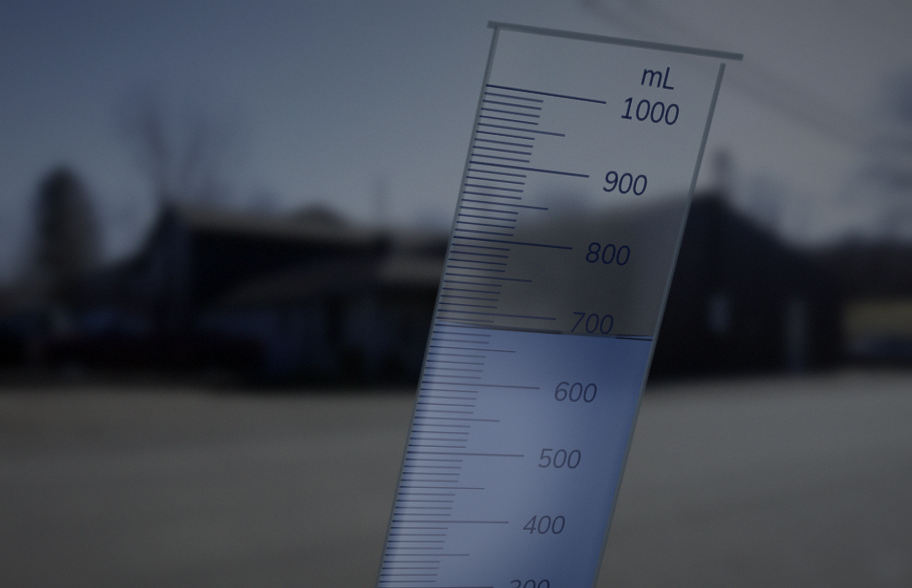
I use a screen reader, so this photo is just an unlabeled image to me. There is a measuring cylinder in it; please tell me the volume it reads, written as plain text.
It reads 680 mL
